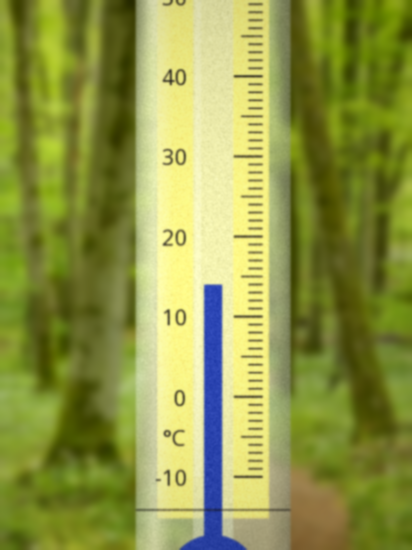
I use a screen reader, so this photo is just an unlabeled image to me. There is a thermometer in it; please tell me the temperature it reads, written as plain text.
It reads 14 °C
